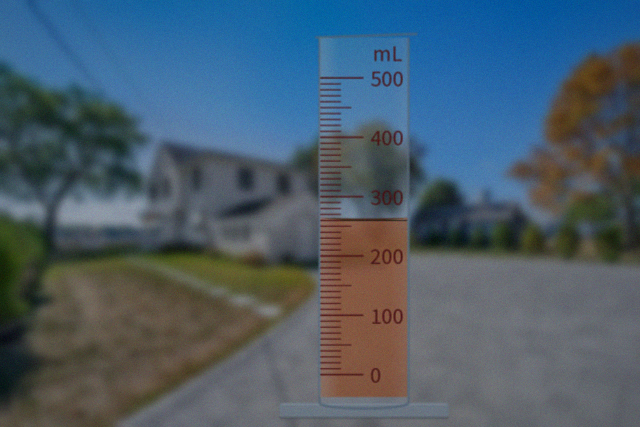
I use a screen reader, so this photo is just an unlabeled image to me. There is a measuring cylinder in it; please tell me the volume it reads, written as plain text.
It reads 260 mL
